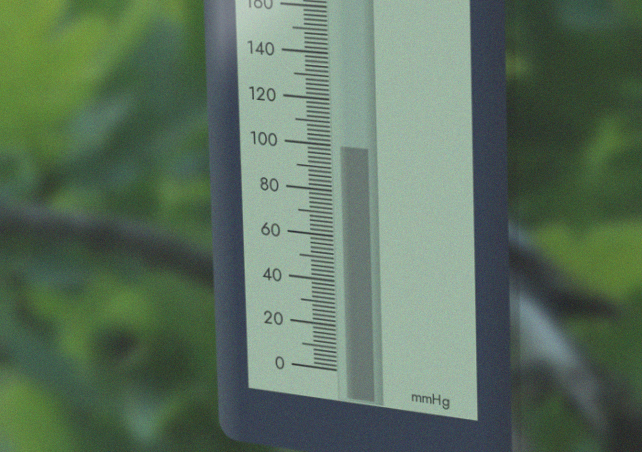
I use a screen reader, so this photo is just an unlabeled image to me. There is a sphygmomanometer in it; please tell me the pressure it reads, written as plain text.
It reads 100 mmHg
